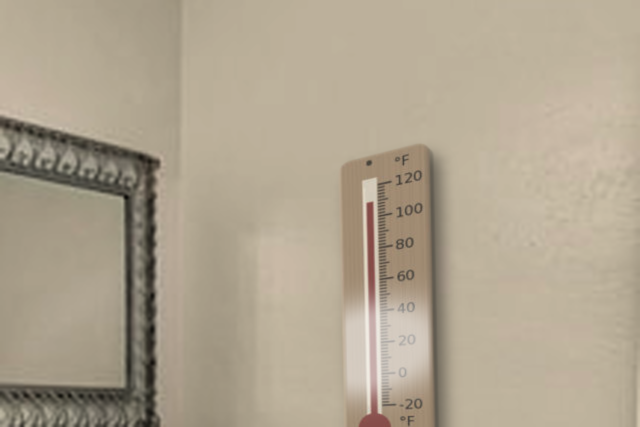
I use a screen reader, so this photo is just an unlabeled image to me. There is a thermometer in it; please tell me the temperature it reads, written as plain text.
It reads 110 °F
